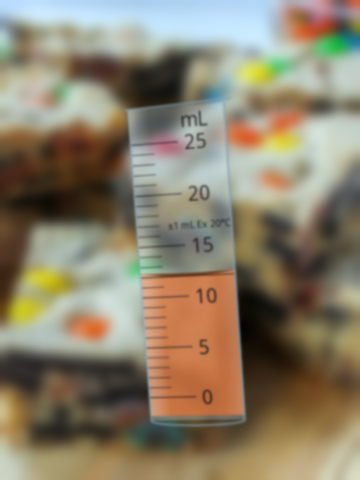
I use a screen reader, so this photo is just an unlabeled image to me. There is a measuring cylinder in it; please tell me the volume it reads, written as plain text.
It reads 12 mL
